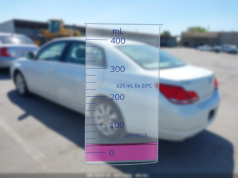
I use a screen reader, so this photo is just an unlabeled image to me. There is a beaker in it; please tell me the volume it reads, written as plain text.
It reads 25 mL
